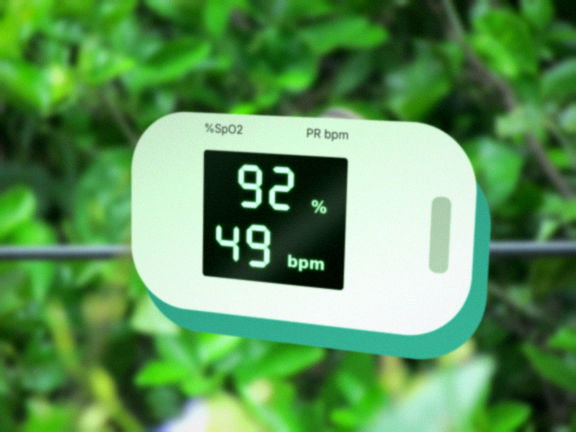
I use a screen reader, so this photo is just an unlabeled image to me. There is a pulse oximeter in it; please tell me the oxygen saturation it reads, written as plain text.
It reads 92 %
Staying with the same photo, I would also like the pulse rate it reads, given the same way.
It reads 49 bpm
